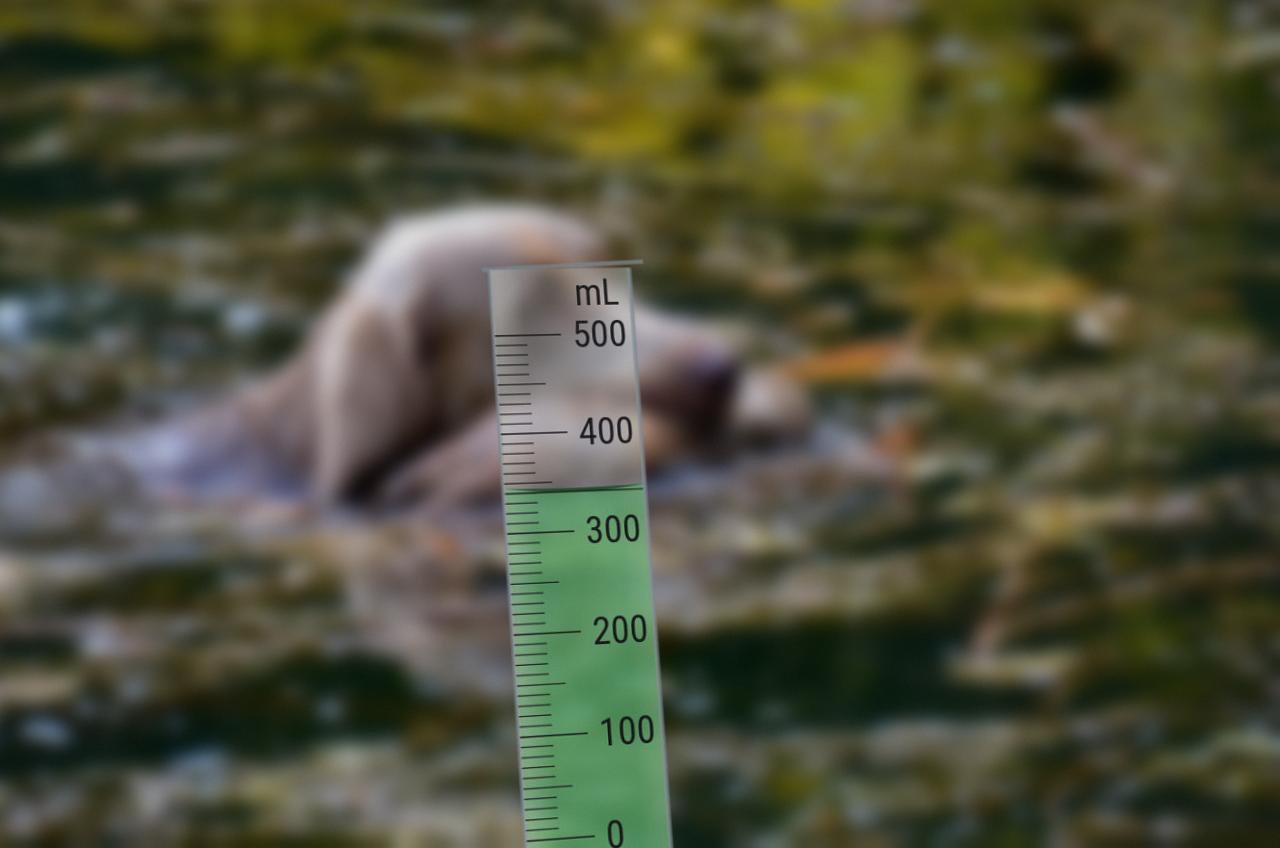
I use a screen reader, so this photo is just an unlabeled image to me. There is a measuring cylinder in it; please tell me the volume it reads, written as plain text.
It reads 340 mL
